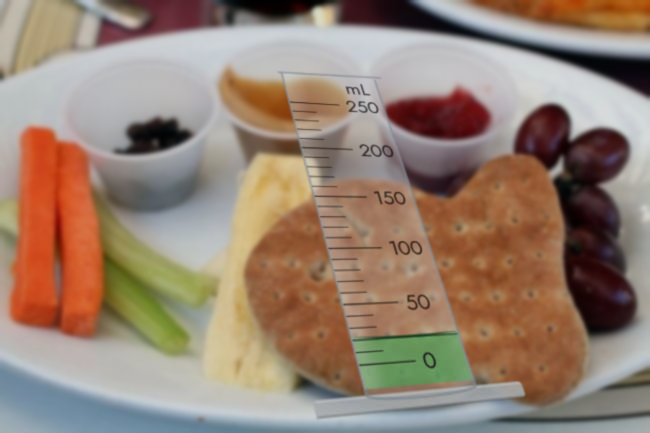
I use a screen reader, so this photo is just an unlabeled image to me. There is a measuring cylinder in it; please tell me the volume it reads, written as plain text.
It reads 20 mL
